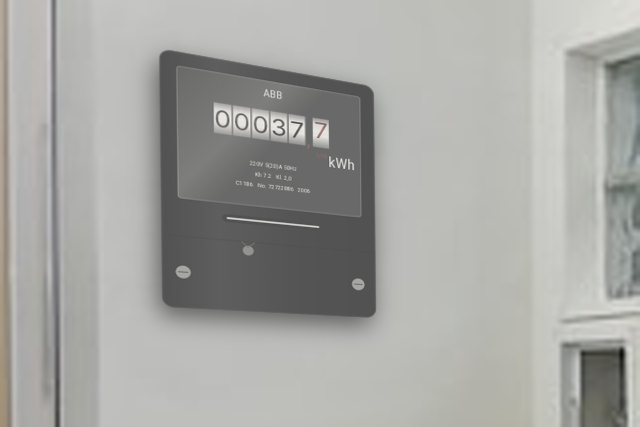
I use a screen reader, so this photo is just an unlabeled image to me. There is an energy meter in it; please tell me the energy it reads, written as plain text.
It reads 37.7 kWh
